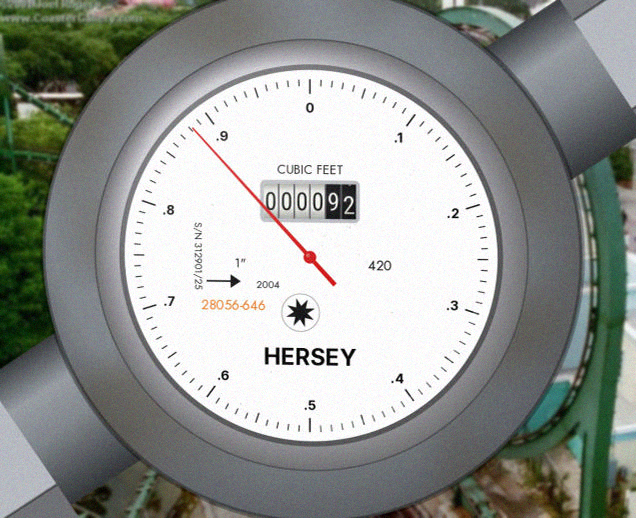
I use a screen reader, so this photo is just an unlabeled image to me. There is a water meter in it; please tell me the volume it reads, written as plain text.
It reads 91.88 ft³
